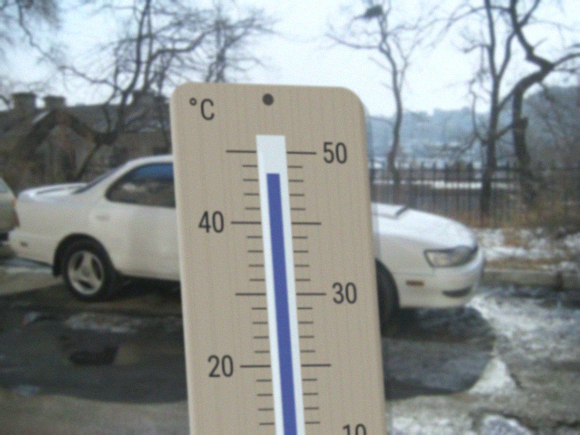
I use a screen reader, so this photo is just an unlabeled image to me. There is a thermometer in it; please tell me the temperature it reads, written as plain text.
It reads 47 °C
